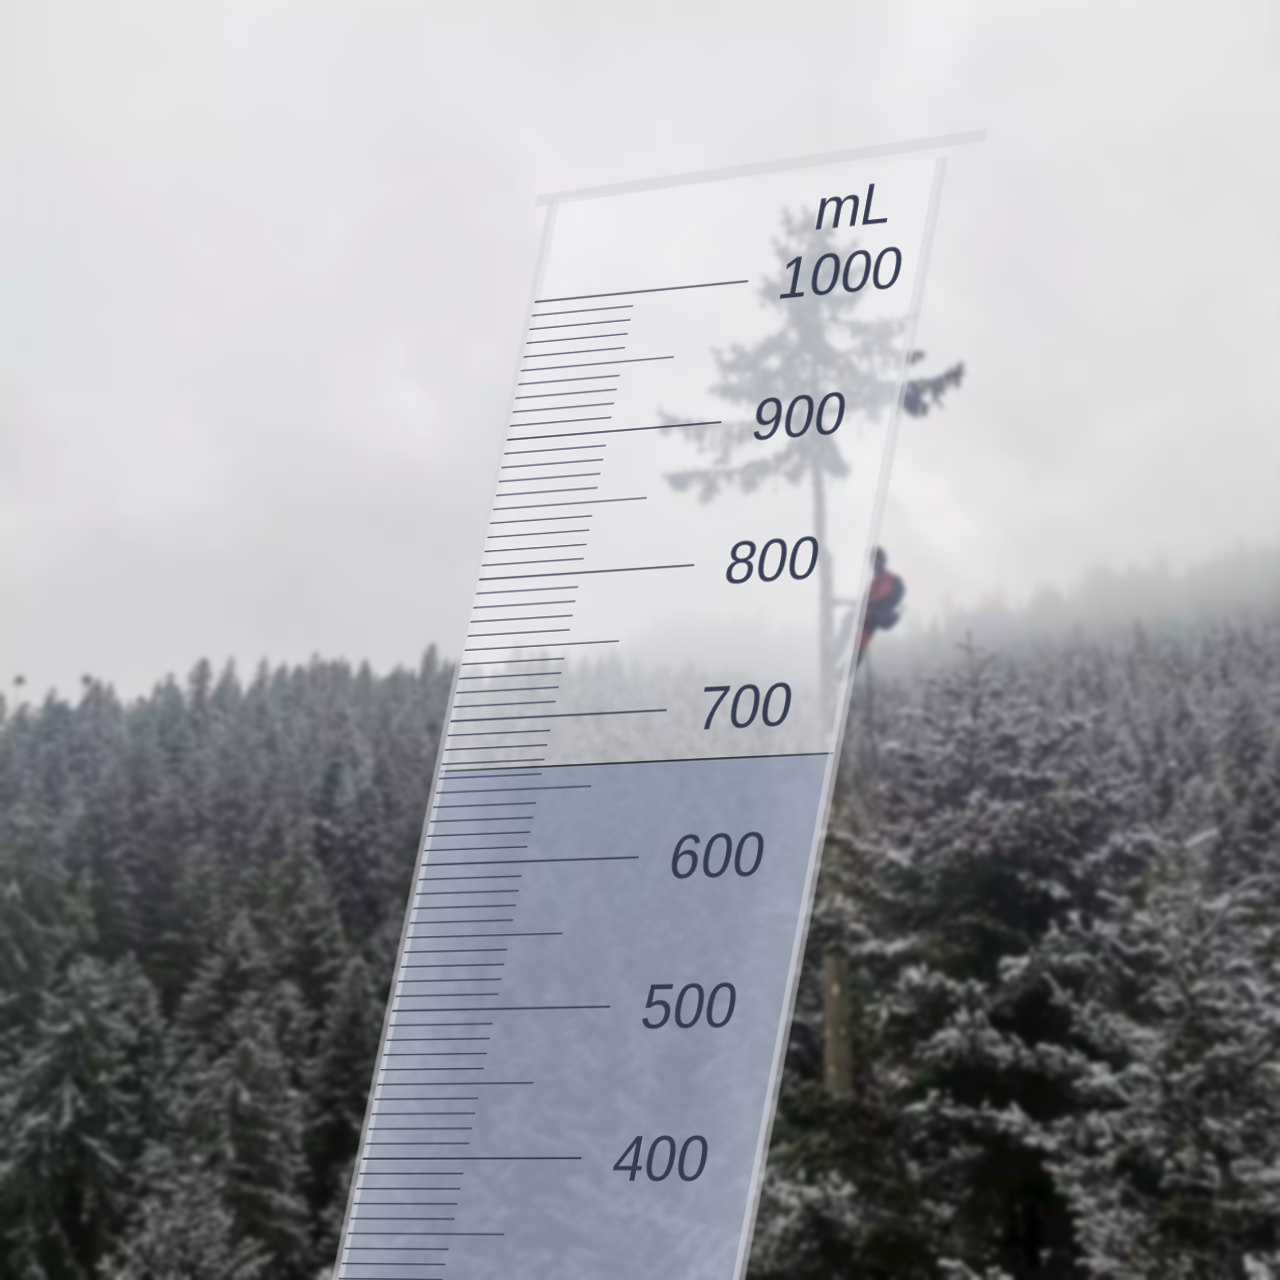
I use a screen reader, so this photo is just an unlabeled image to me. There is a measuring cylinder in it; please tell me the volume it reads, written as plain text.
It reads 665 mL
